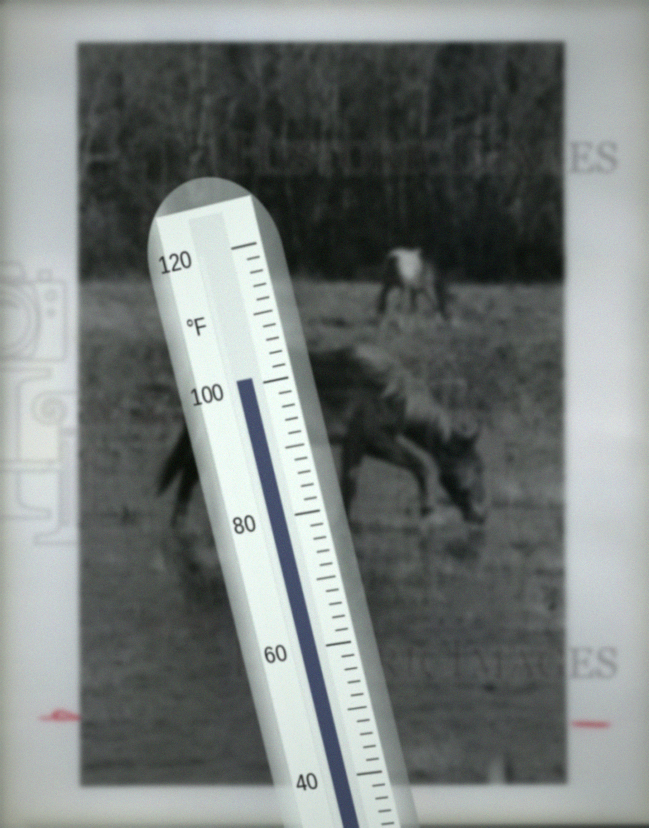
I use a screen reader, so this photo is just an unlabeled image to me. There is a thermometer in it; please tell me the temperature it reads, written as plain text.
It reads 101 °F
